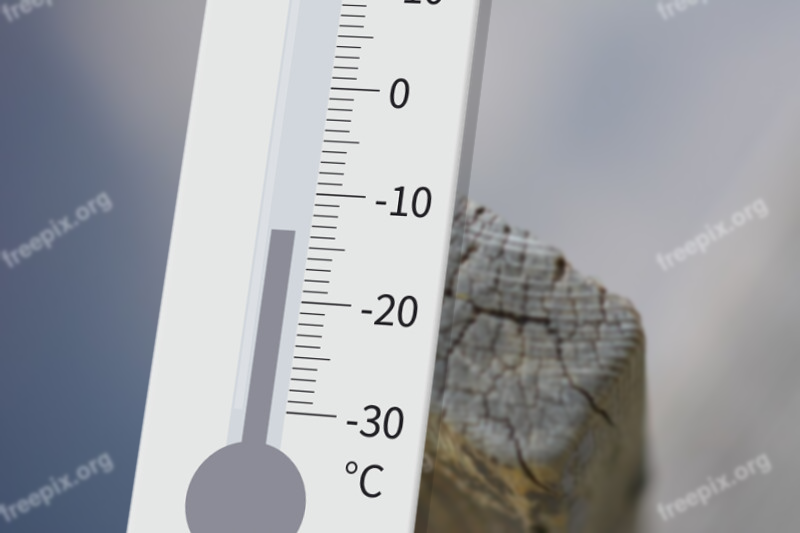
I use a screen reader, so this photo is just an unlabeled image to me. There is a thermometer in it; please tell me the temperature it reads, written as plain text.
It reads -13.5 °C
